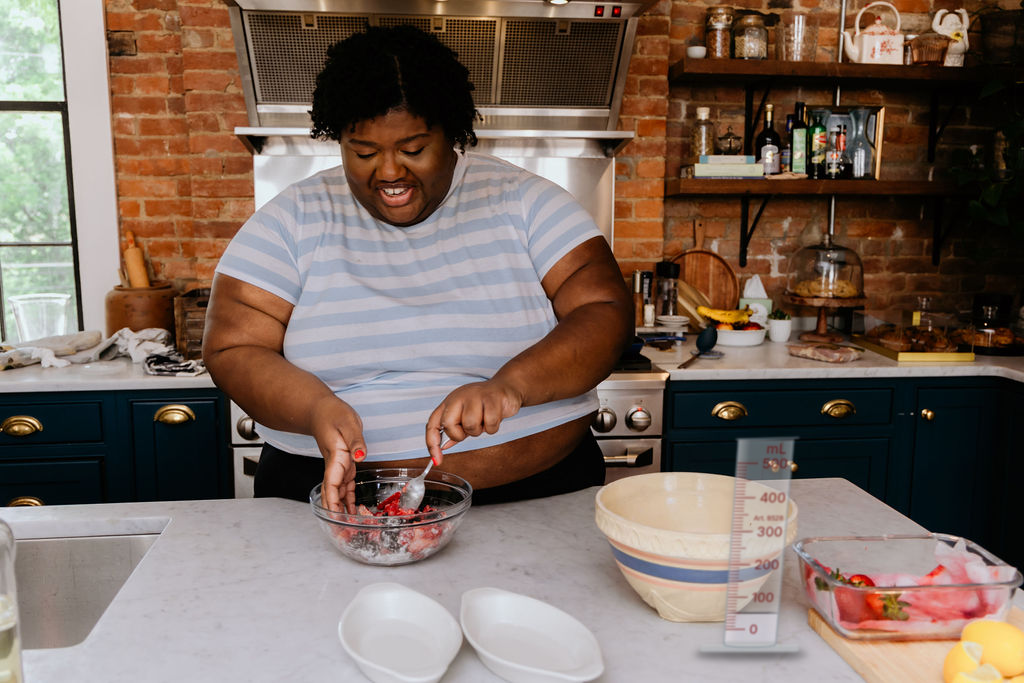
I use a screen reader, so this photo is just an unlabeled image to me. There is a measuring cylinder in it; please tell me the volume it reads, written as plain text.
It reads 50 mL
